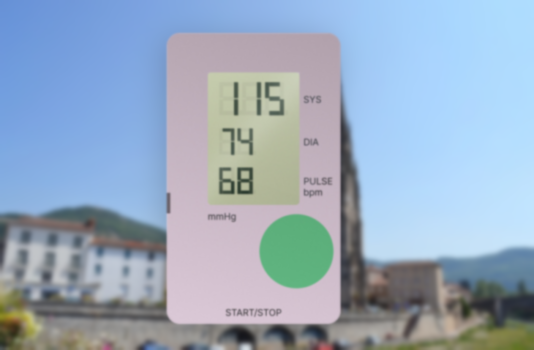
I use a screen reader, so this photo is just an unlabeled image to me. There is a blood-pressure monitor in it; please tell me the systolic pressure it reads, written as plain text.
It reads 115 mmHg
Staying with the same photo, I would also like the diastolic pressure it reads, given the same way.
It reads 74 mmHg
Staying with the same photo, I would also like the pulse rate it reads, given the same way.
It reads 68 bpm
